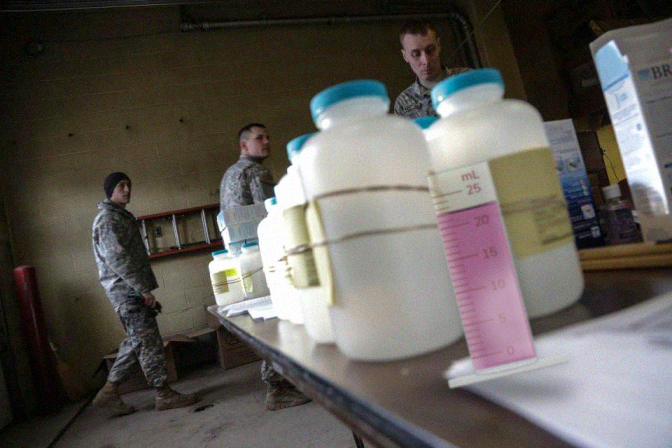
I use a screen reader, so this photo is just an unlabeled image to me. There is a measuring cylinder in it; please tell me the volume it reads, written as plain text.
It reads 22 mL
